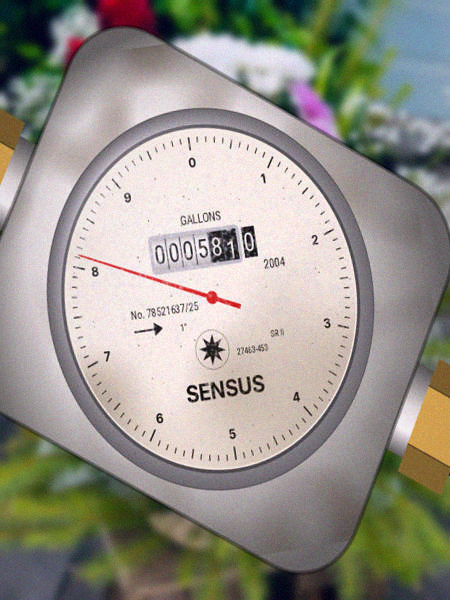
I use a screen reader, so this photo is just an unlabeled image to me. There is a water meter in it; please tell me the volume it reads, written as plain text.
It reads 5808.1 gal
